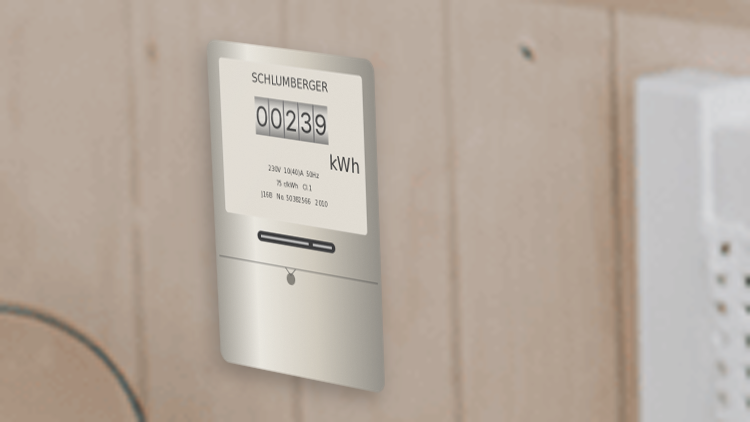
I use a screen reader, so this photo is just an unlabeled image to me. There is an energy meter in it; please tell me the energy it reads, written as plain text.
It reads 239 kWh
